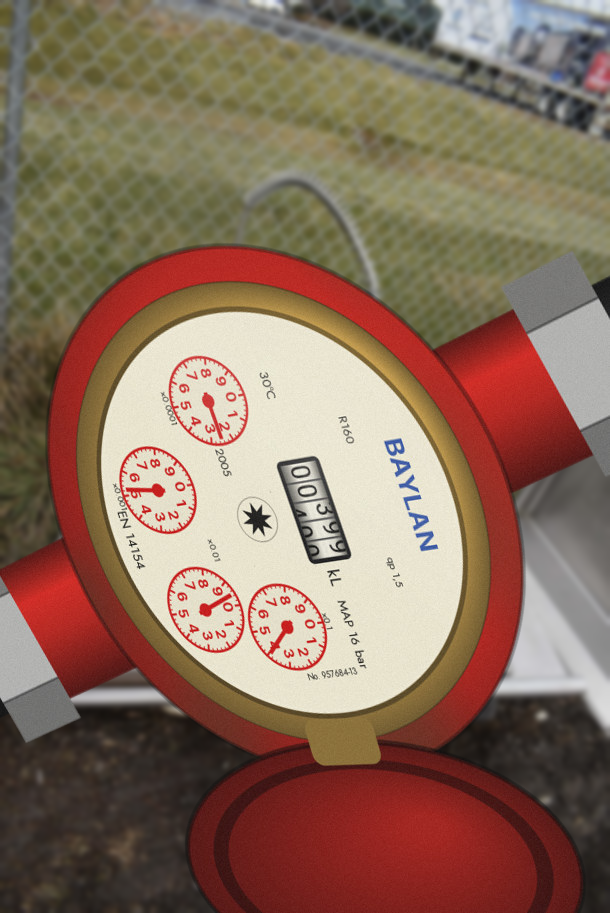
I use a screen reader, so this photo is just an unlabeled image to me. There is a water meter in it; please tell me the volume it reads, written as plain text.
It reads 399.3952 kL
